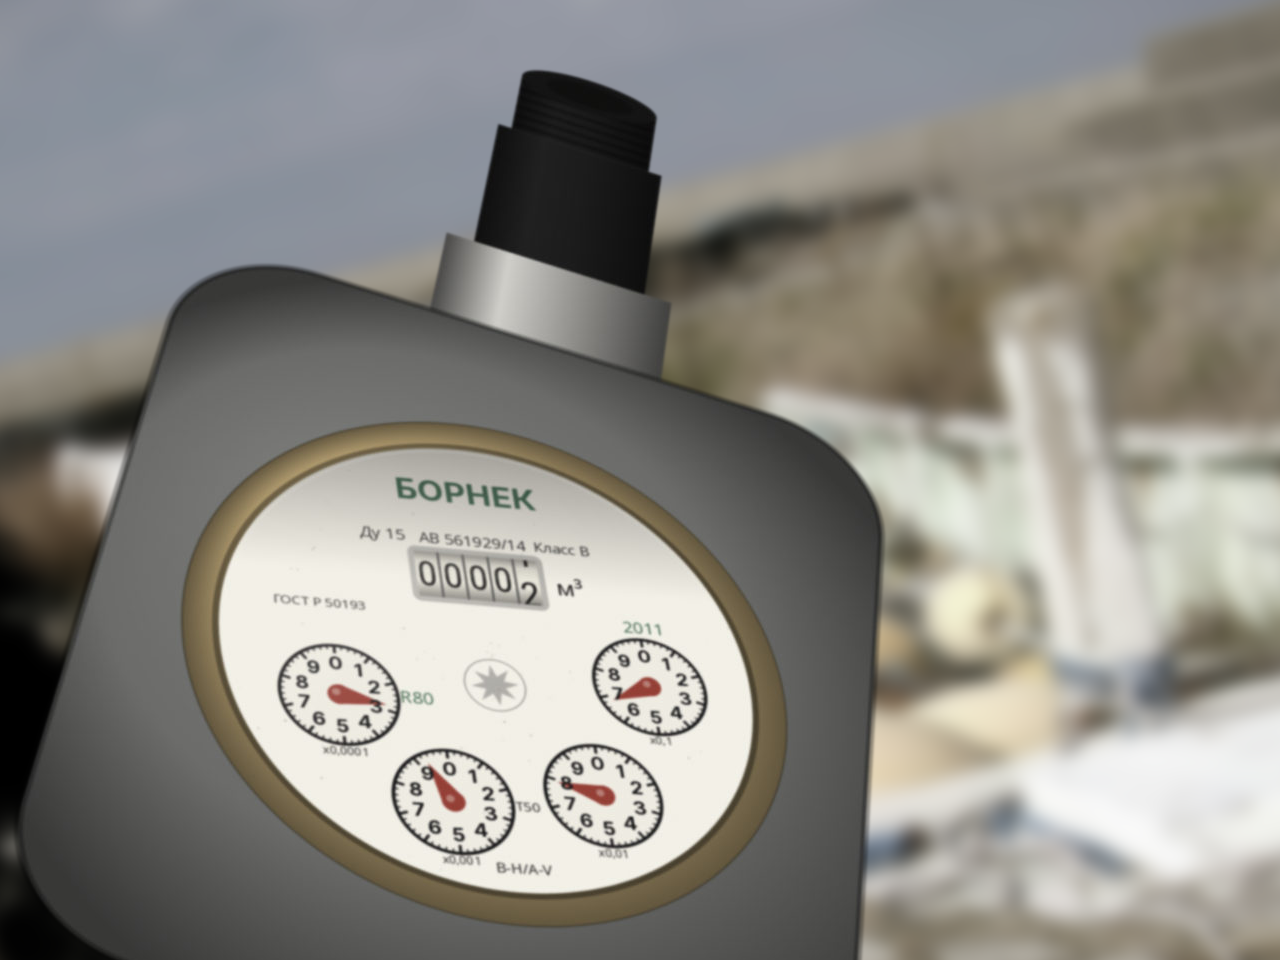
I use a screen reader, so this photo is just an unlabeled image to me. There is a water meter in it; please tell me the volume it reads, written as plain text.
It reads 1.6792 m³
